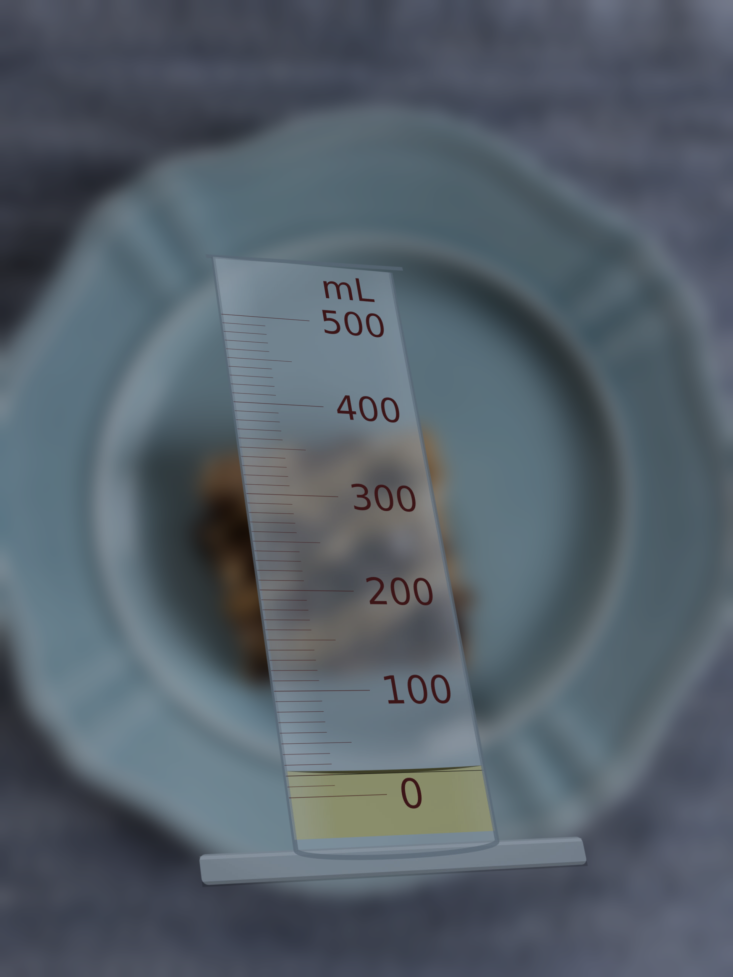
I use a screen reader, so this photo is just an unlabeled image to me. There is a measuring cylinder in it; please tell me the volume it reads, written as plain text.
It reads 20 mL
